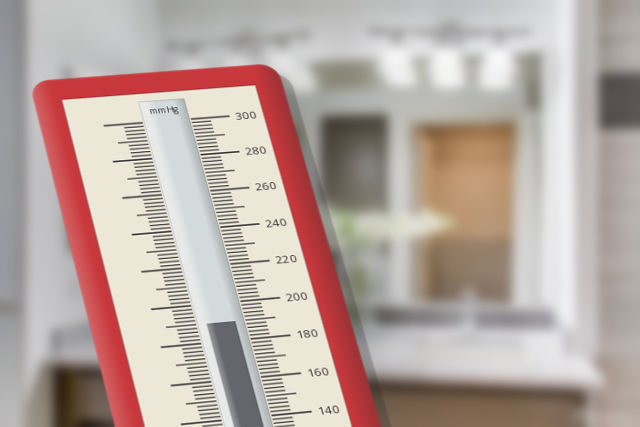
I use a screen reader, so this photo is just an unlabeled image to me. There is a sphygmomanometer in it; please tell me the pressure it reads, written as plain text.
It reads 190 mmHg
